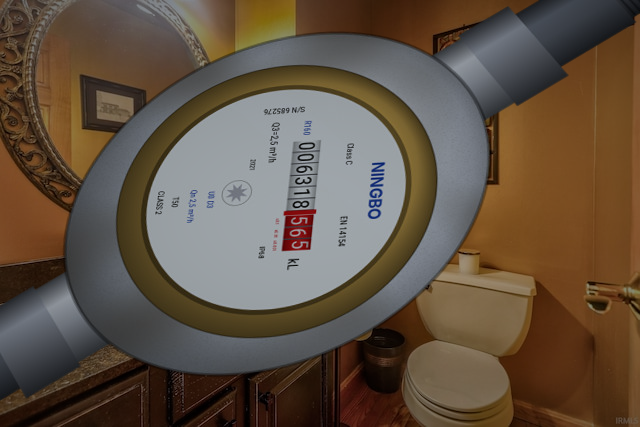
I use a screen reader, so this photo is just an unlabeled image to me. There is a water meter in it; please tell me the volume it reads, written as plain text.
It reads 6318.565 kL
